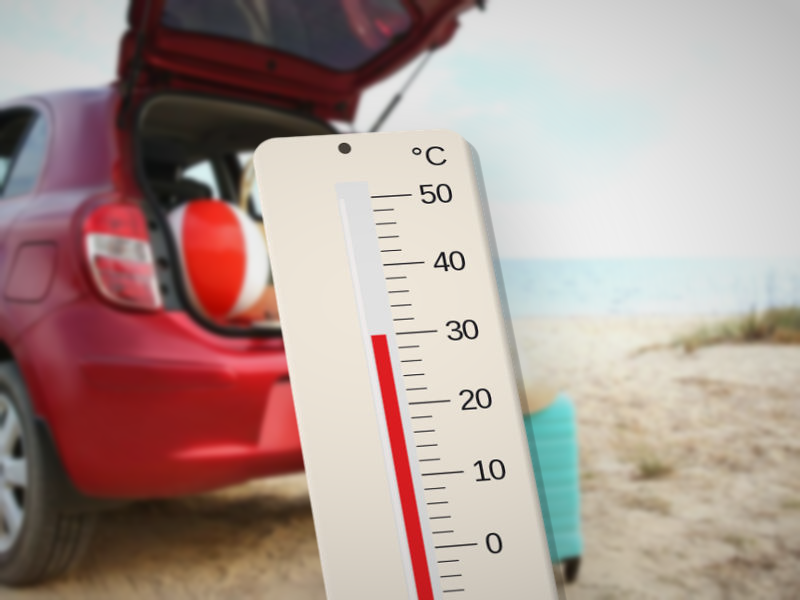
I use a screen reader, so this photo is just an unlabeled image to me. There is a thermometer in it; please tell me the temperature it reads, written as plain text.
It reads 30 °C
